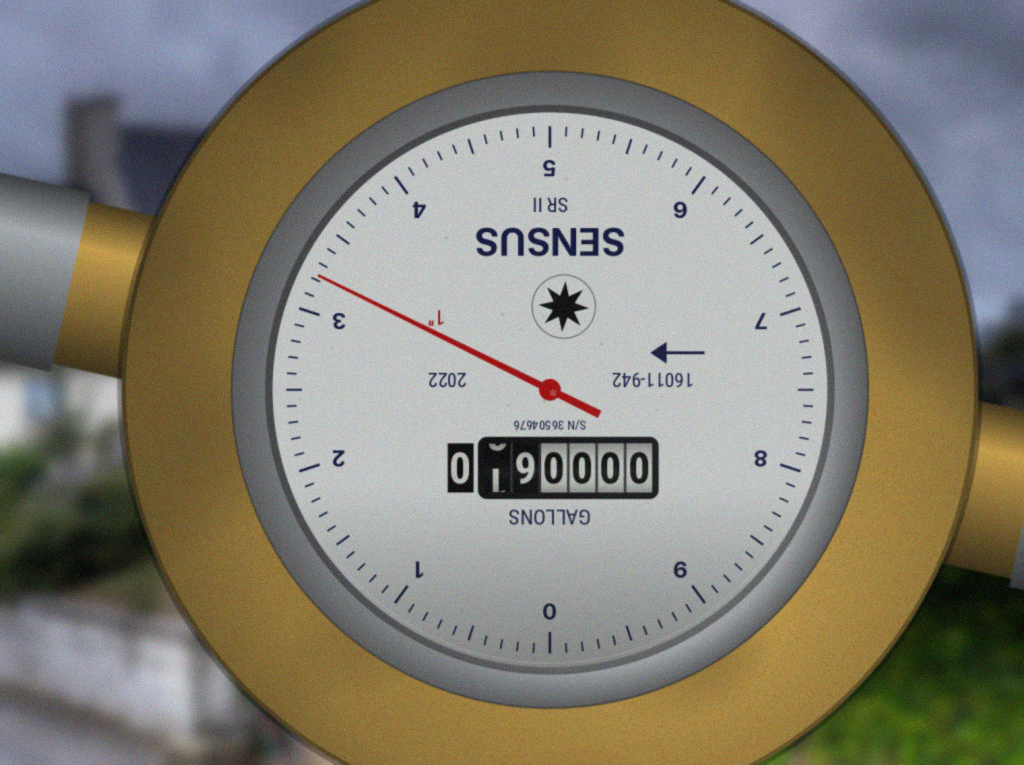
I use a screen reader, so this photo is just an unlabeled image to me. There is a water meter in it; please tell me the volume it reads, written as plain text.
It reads 613.2 gal
